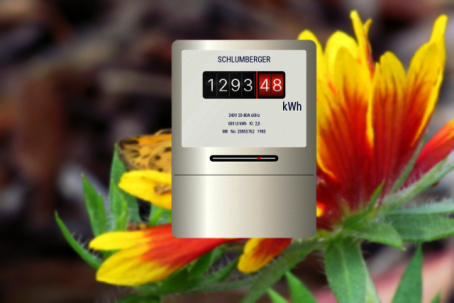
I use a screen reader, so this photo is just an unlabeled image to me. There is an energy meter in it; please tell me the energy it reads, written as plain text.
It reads 1293.48 kWh
